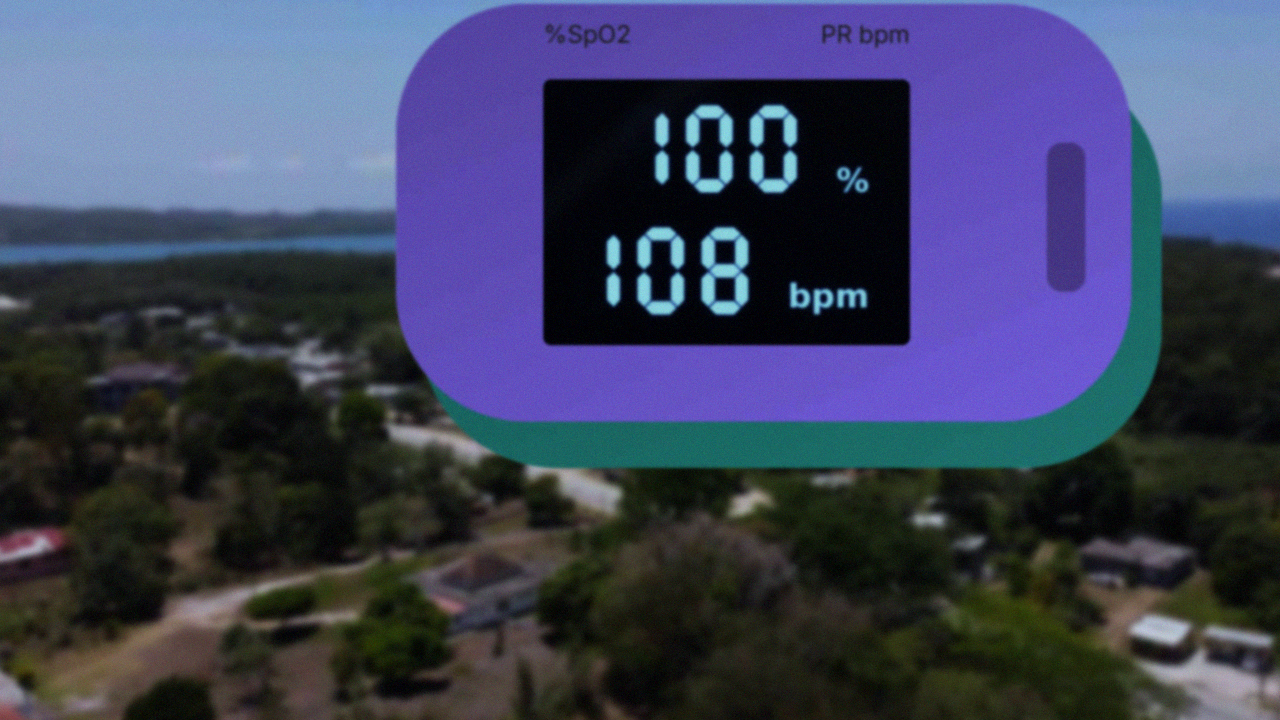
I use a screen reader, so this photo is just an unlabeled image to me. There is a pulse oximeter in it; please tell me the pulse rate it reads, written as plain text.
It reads 108 bpm
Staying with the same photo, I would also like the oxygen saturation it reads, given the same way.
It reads 100 %
